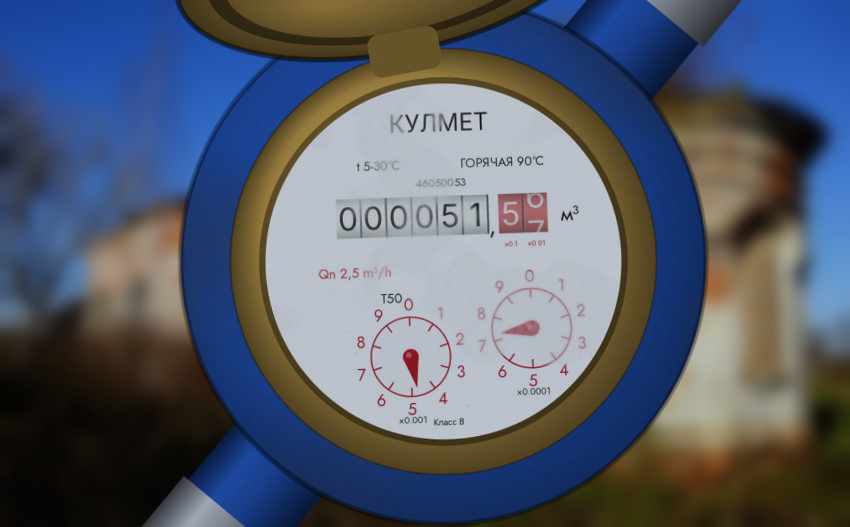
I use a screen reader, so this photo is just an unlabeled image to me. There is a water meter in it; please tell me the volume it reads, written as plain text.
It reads 51.5647 m³
